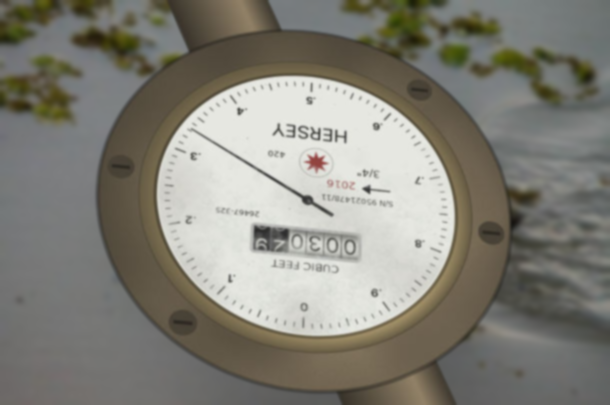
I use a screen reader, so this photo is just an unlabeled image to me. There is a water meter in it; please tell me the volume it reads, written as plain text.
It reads 3029.33 ft³
